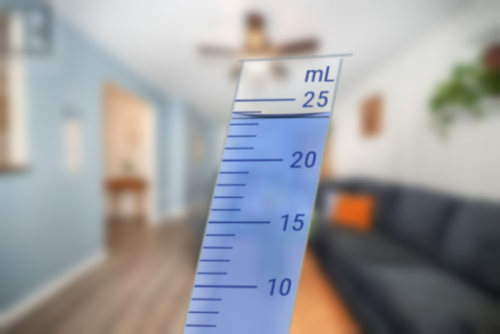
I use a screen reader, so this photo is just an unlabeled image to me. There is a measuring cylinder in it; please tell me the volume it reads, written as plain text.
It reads 23.5 mL
